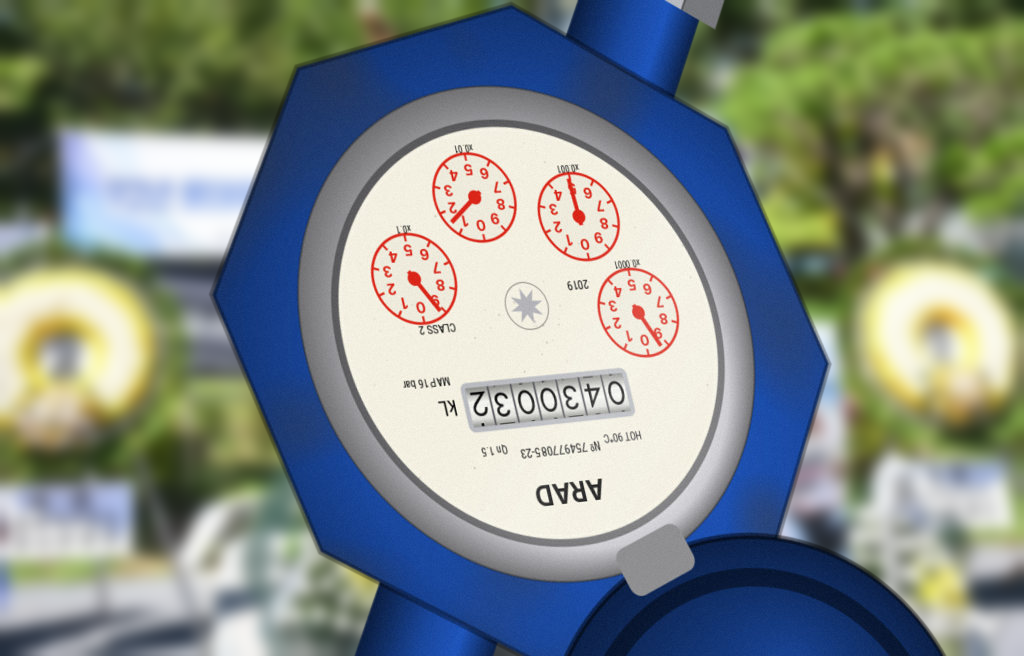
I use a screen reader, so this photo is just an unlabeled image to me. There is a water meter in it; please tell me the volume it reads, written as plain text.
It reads 430031.9149 kL
